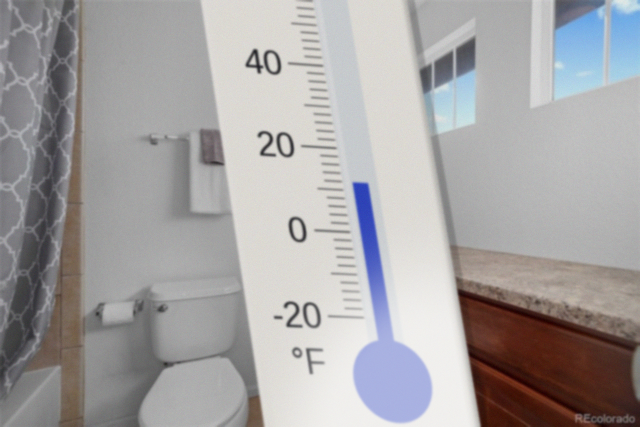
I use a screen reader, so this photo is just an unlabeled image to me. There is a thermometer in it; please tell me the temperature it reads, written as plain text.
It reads 12 °F
